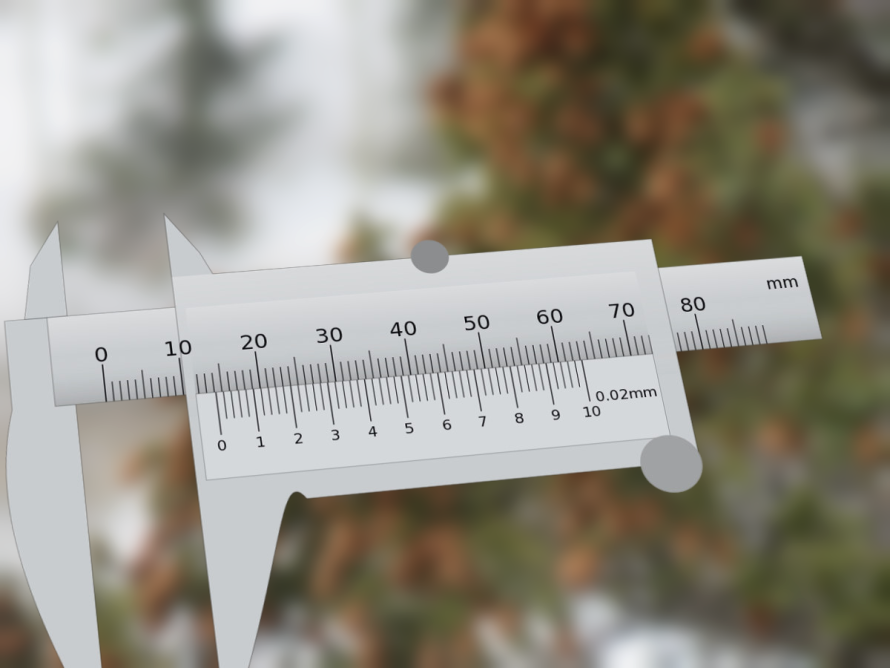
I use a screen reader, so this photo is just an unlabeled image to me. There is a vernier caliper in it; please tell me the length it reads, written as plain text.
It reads 14.2 mm
